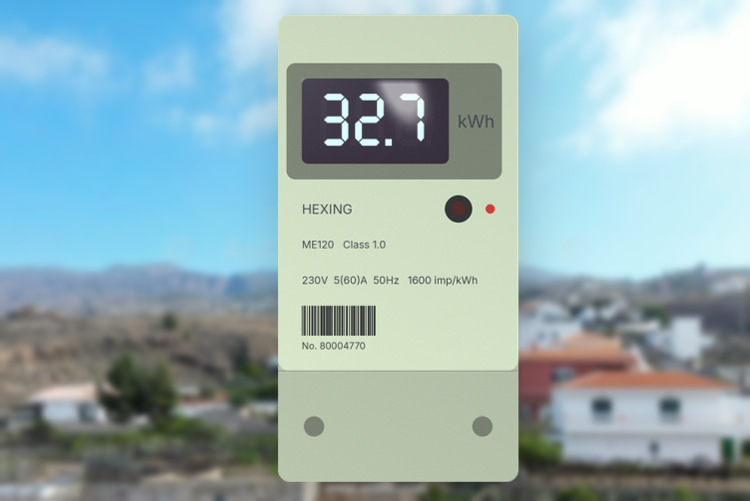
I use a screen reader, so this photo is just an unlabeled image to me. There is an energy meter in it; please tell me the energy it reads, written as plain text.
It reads 32.7 kWh
